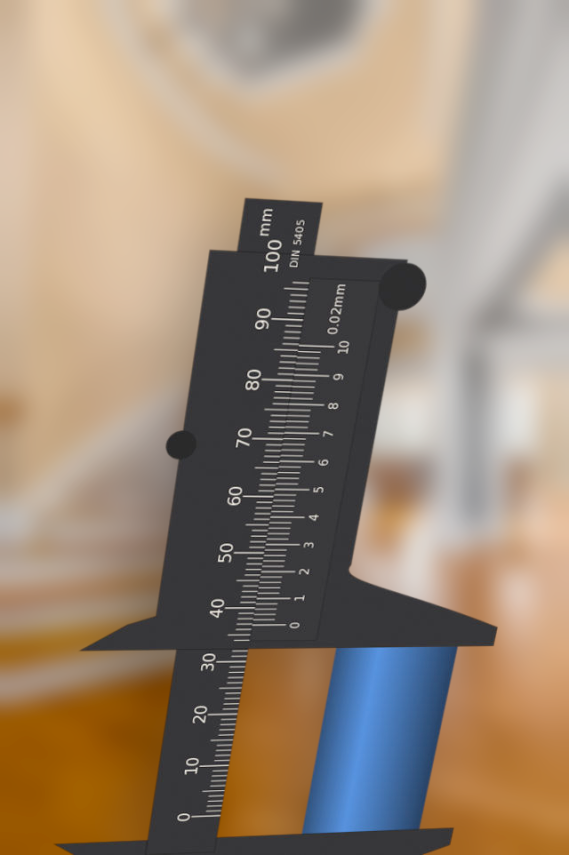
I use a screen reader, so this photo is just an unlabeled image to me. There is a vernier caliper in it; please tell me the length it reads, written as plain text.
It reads 36.8 mm
